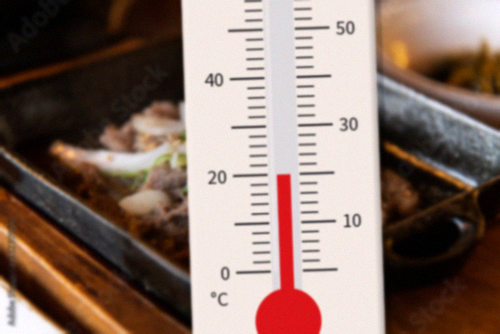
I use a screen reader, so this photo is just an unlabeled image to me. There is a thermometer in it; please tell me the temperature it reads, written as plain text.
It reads 20 °C
